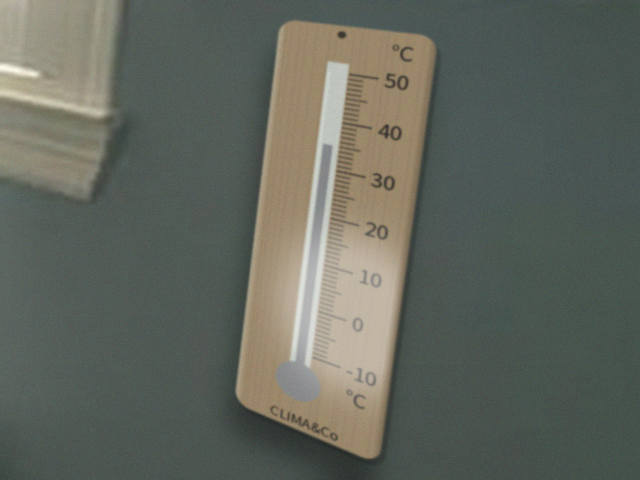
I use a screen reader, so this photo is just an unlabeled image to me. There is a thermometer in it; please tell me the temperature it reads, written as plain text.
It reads 35 °C
